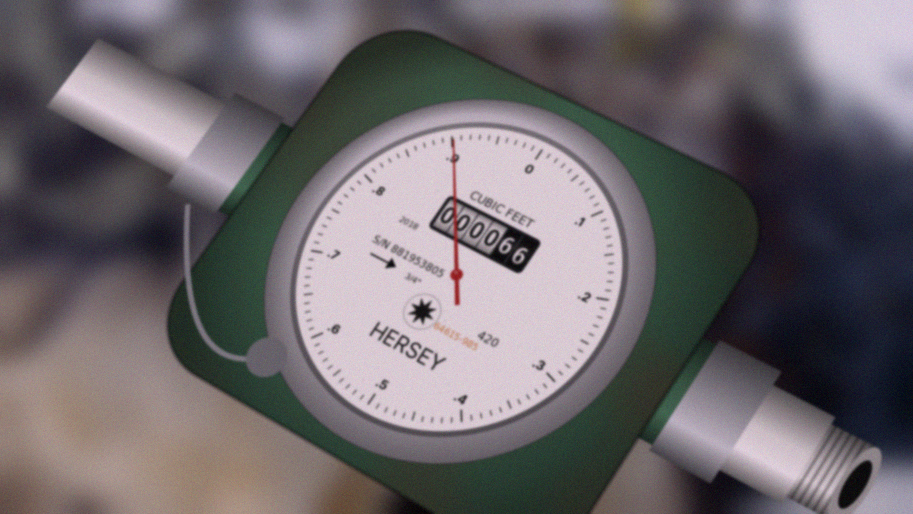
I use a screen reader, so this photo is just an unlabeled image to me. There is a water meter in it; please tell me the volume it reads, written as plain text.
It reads 65.90 ft³
